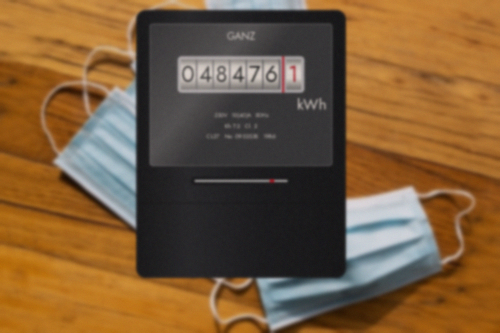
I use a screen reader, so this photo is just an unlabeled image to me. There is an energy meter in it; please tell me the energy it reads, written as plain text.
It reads 48476.1 kWh
